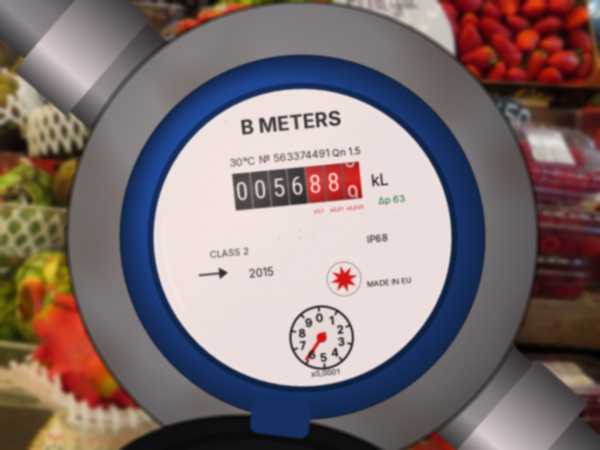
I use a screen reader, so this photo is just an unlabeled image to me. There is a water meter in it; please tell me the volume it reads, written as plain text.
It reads 56.8886 kL
